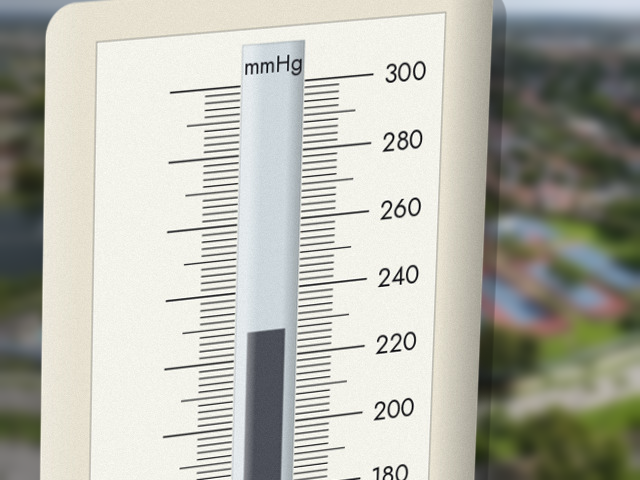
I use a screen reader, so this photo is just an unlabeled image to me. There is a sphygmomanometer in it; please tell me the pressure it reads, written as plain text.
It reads 228 mmHg
